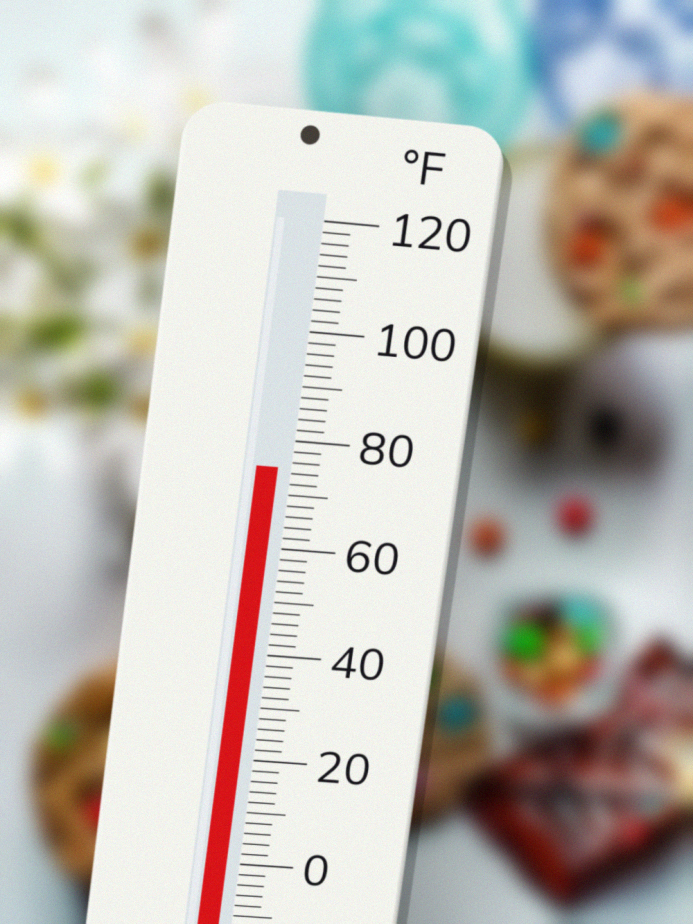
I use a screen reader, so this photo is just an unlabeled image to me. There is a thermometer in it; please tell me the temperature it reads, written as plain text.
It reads 75 °F
